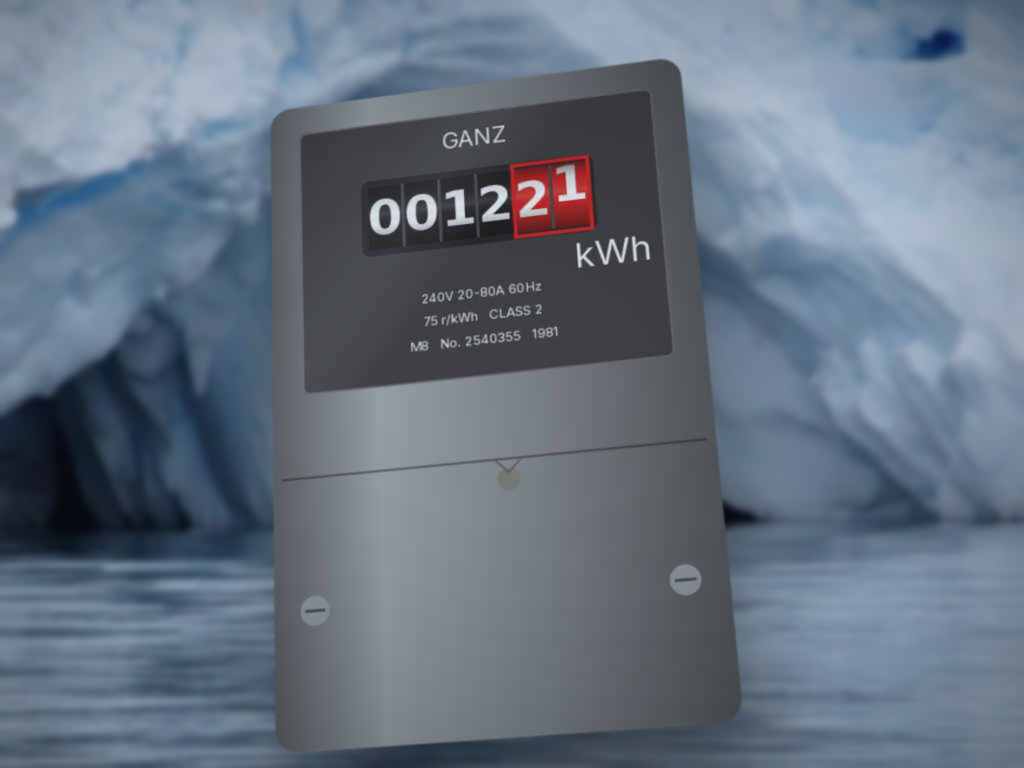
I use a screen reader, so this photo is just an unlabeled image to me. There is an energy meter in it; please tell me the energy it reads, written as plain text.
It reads 12.21 kWh
